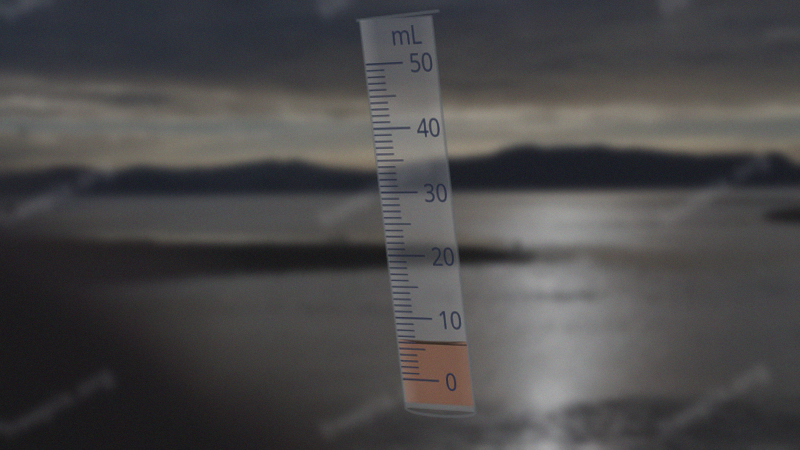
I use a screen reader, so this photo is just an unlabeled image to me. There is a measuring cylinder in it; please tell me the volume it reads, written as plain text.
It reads 6 mL
